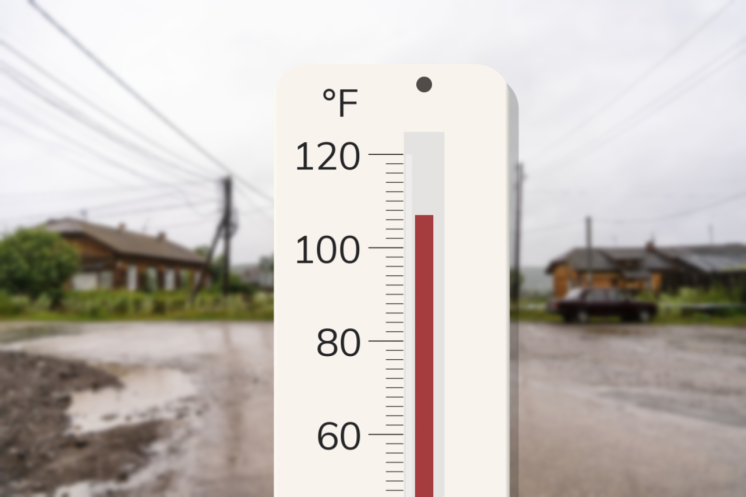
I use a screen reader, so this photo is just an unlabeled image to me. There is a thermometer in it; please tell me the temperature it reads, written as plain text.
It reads 107 °F
